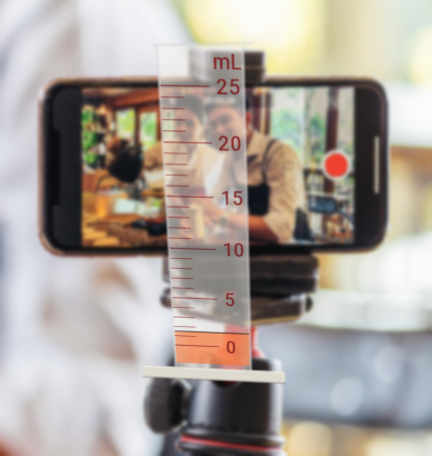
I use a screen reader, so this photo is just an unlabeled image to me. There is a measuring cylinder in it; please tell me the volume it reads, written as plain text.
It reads 1.5 mL
